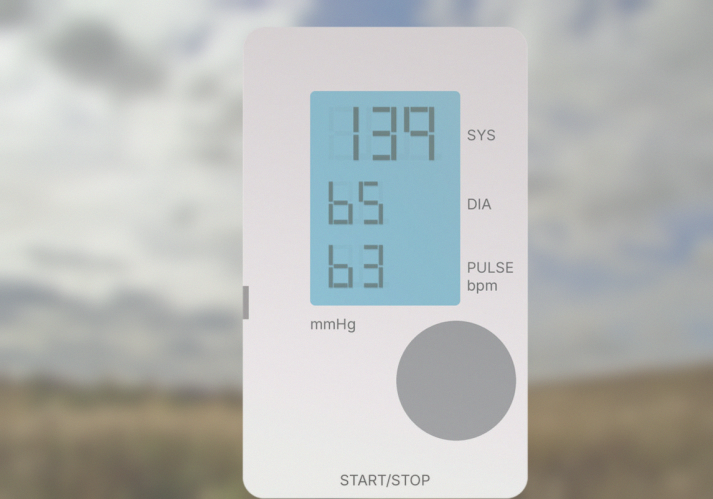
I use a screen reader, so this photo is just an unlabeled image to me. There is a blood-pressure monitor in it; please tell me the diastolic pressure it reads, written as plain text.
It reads 65 mmHg
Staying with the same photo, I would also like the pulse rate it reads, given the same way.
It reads 63 bpm
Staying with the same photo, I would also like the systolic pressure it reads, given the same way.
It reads 139 mmHg
